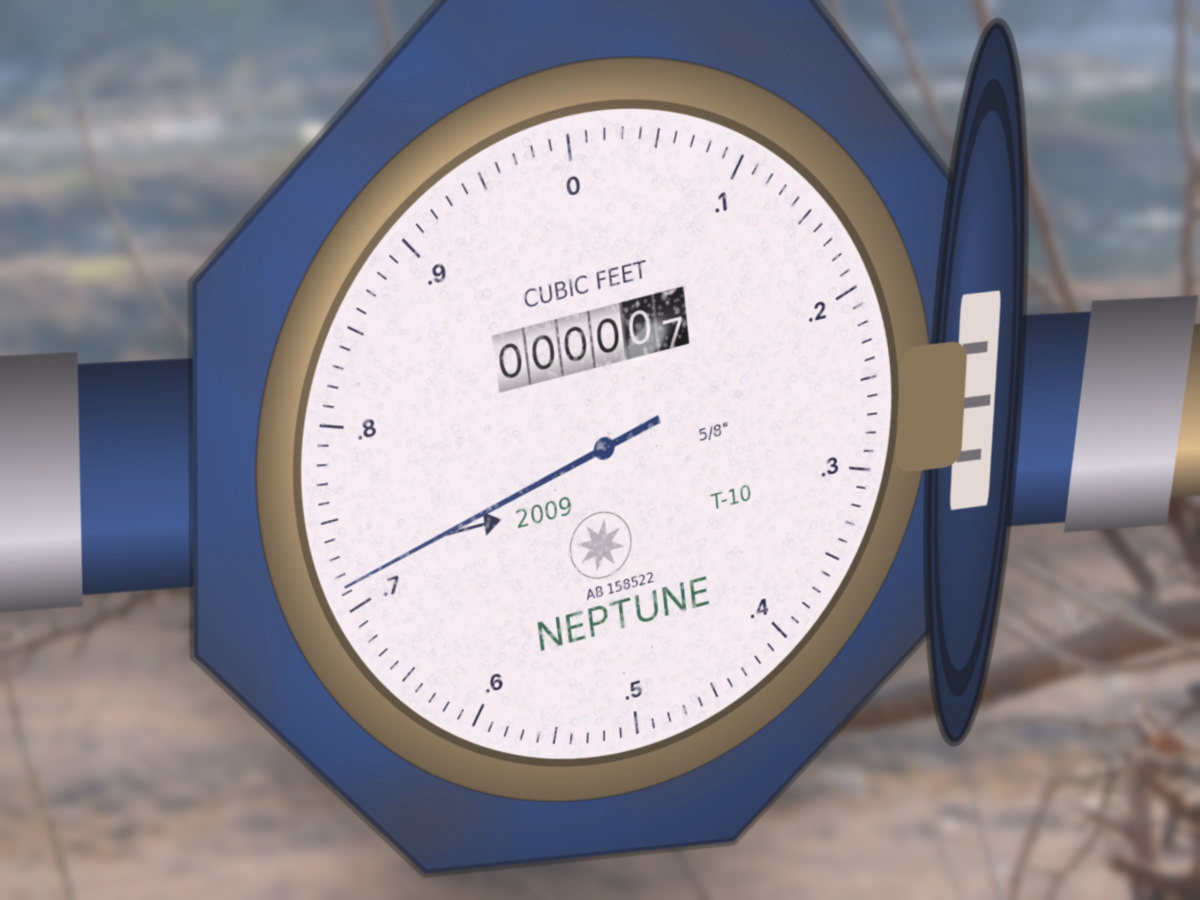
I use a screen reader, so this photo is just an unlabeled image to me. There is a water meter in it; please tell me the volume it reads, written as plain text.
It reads 6.71 ft³
